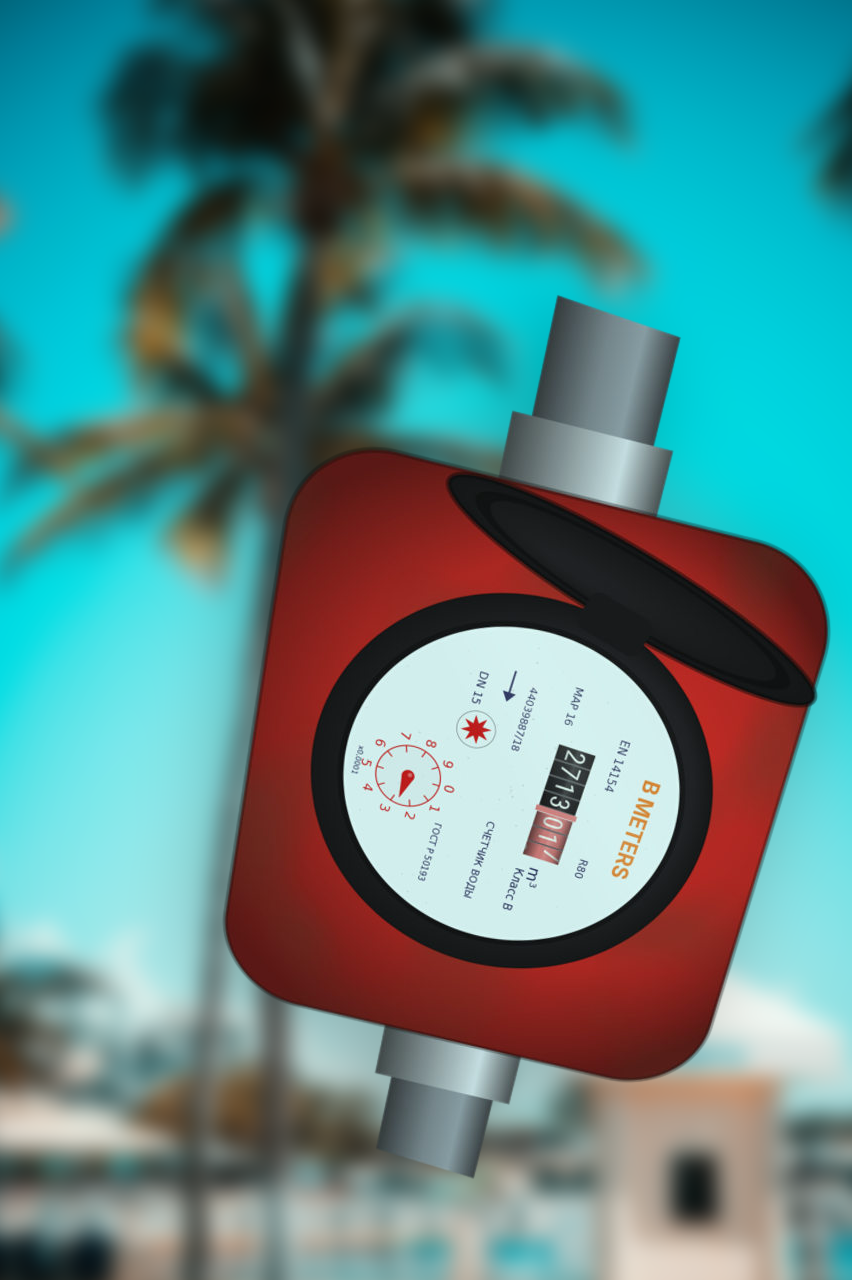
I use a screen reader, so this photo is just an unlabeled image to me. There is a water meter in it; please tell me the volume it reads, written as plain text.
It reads 2713.0172 m³
